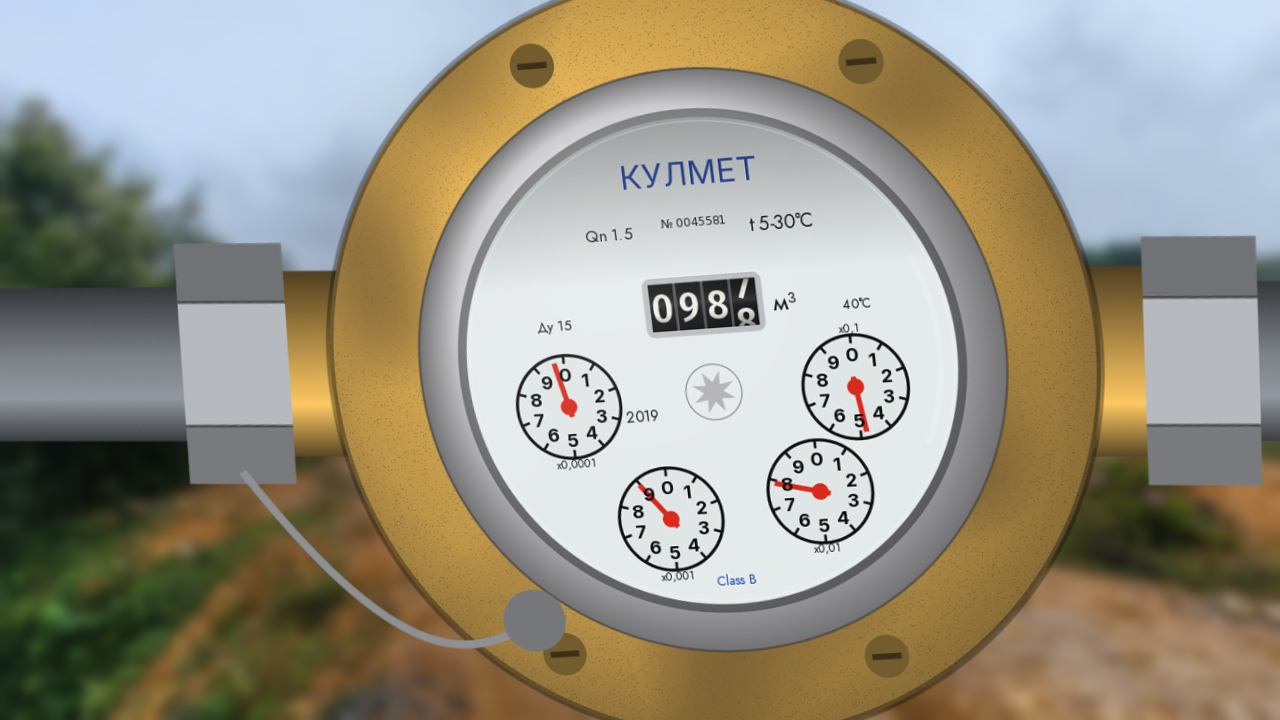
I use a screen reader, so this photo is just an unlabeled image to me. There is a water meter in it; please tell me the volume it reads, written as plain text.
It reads 987.4789 m³
